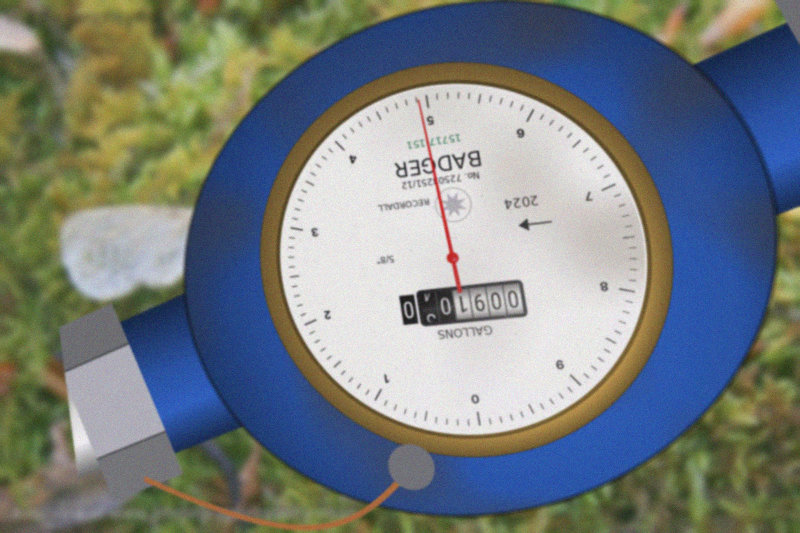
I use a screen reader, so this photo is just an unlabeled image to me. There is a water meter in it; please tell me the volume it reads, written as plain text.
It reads 91034.9 gal
